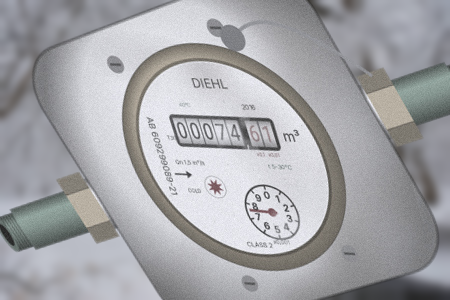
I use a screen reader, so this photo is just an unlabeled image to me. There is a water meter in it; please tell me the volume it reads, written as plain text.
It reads 74.617 m³
